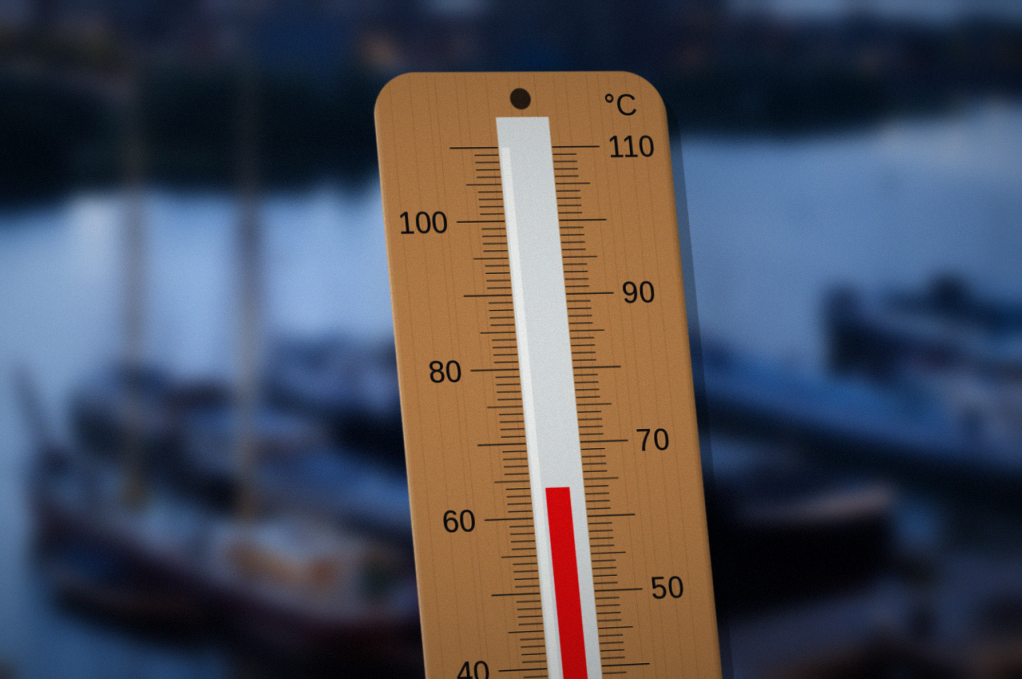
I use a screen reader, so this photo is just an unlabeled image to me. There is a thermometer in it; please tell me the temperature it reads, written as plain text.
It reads 64 °C
